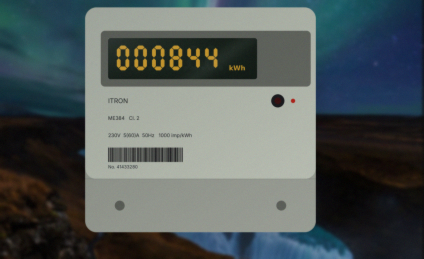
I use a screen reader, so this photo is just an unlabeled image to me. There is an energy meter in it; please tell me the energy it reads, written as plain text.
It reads 844 kWh
